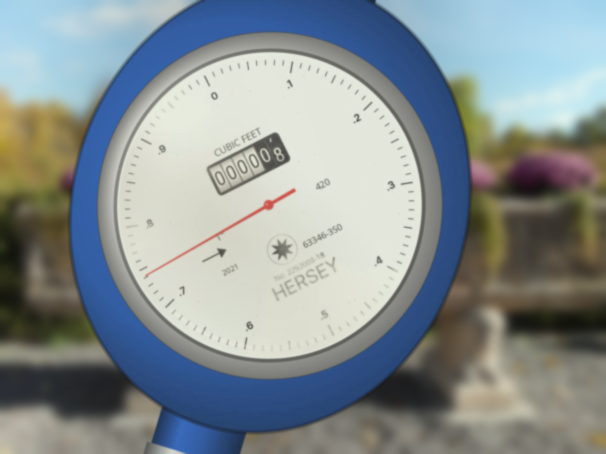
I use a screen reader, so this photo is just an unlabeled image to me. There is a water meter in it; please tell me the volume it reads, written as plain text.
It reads 7.74 ft³
